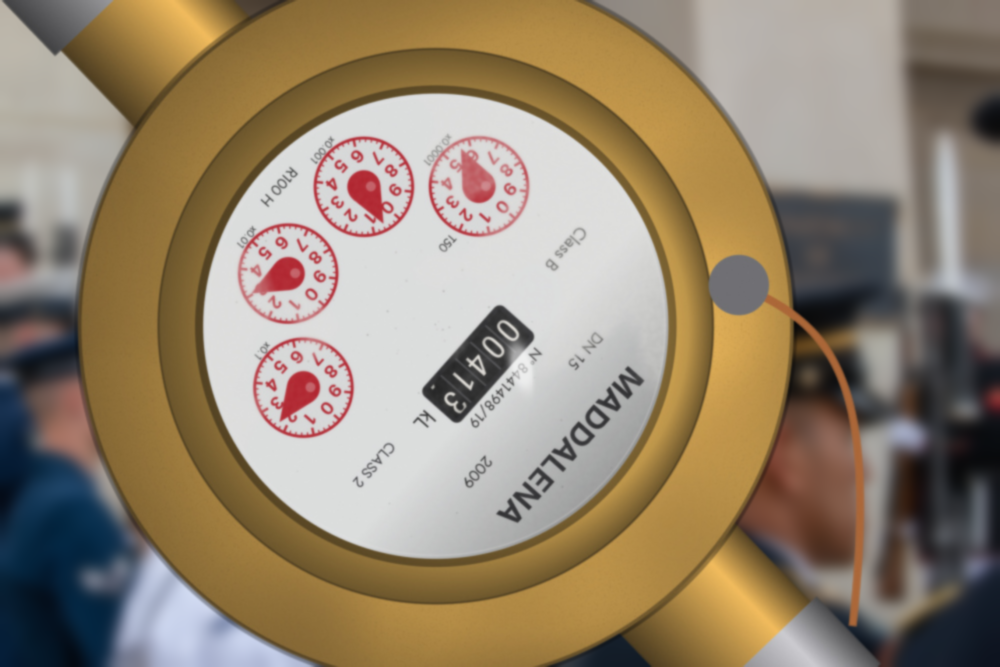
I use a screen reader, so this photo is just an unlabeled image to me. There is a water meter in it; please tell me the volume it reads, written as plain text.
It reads 413.2305 kL
